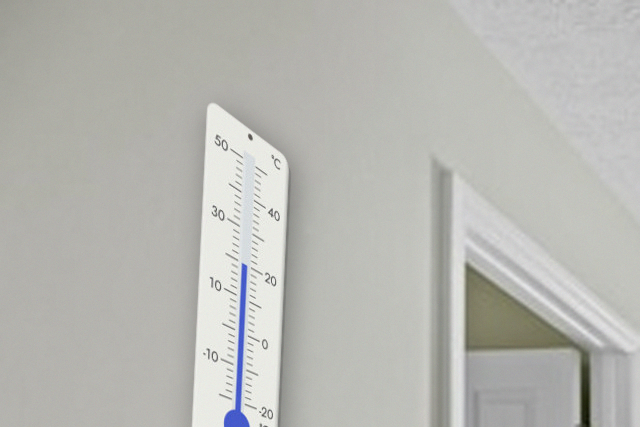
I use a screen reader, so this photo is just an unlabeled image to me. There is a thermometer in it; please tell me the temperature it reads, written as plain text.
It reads 20 °C
